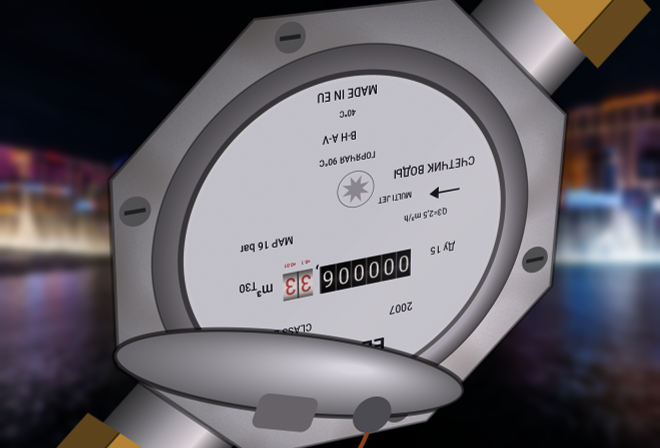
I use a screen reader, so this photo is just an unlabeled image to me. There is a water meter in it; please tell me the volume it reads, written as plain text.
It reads 6.33 m³
